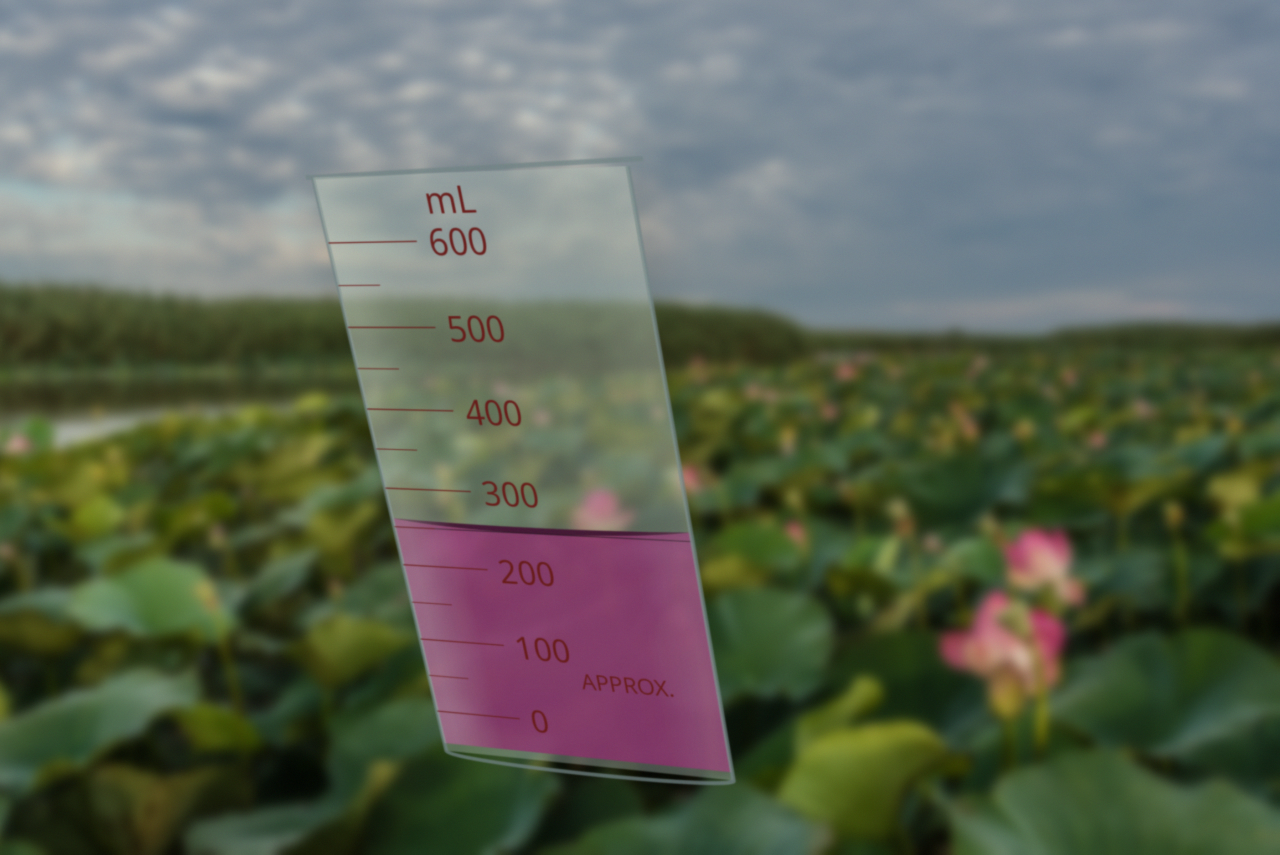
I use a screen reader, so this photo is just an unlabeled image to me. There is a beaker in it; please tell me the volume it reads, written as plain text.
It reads 250 mL
